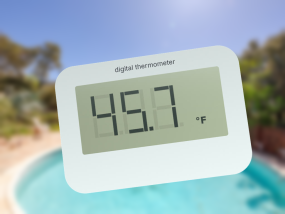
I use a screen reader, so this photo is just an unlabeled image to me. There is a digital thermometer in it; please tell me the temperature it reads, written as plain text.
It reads 45.7 °F
